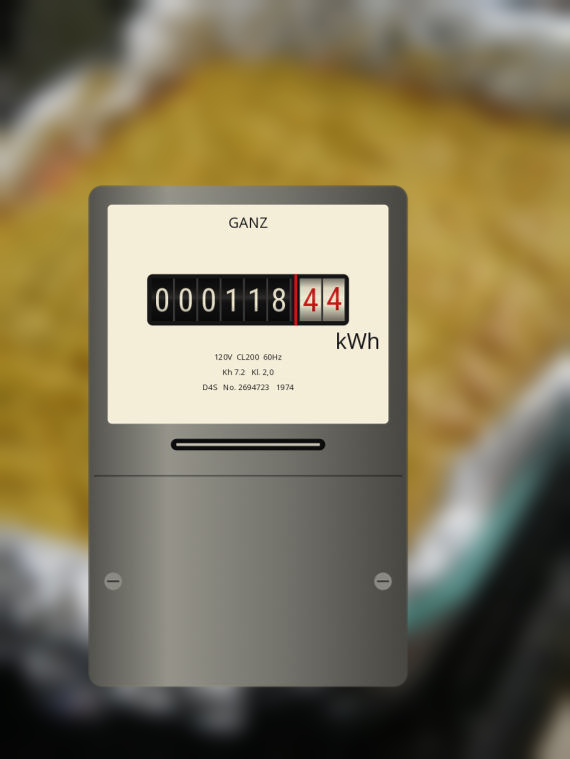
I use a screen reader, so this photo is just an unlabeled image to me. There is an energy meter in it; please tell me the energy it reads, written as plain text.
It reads 118.44 kWh
